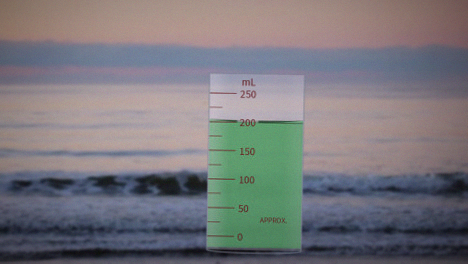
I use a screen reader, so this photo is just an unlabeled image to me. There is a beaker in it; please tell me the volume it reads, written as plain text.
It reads 200 mL
